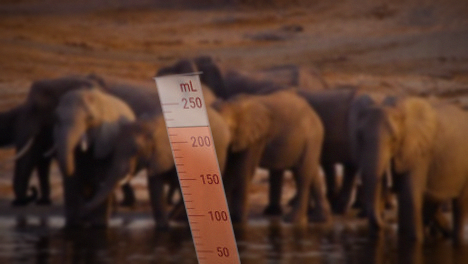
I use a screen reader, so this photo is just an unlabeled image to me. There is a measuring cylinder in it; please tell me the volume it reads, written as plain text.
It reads 220 mL
